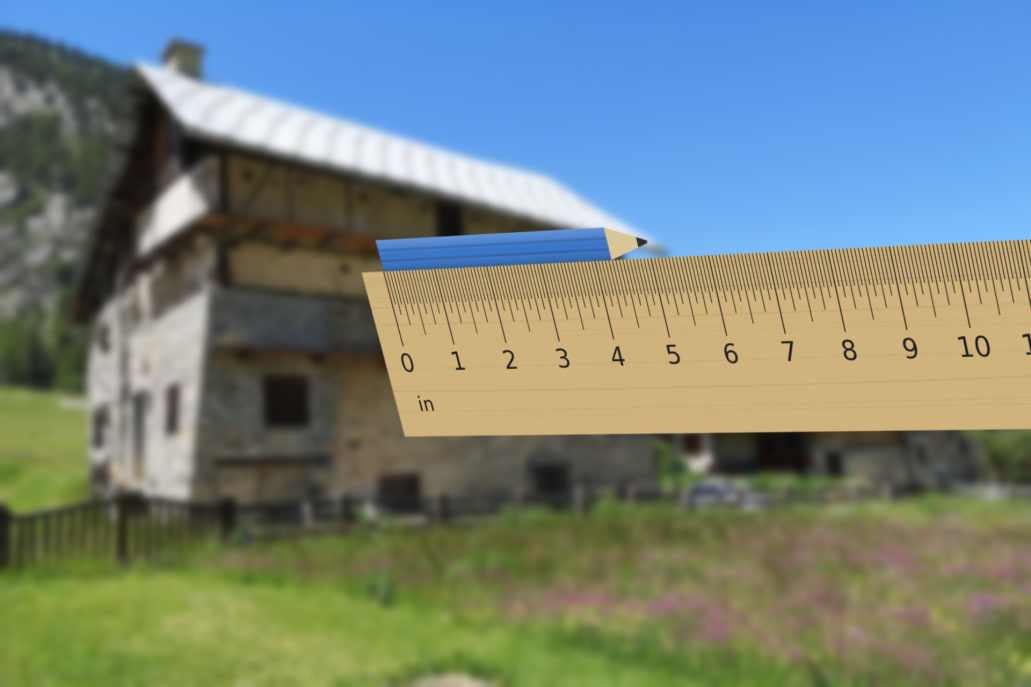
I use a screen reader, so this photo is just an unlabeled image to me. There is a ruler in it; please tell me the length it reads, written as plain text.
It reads 5 in
